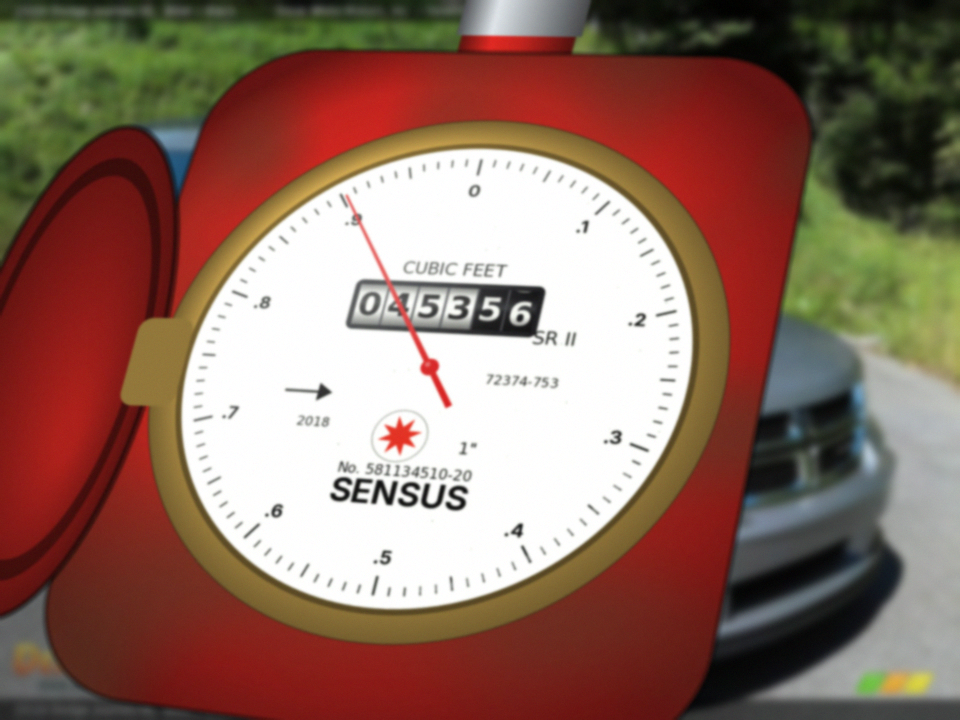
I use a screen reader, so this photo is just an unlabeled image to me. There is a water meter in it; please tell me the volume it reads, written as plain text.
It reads 45355.90 ft³
